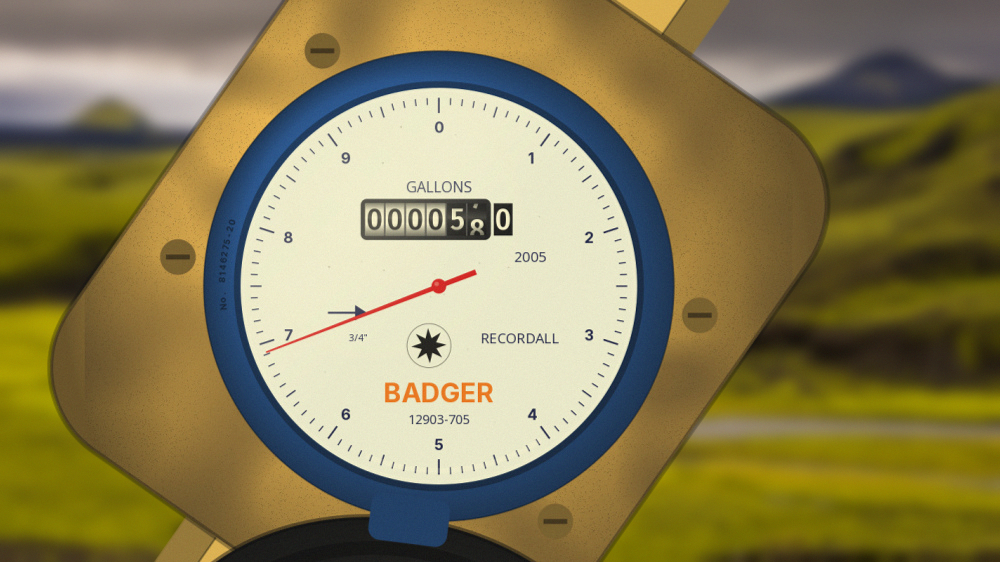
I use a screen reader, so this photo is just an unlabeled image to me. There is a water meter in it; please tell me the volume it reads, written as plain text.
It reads 576.9 gal
